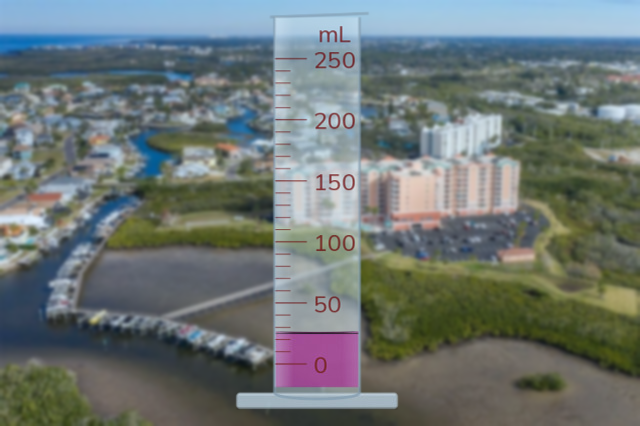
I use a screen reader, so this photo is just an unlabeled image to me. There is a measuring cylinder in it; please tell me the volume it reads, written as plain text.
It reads 25 mL
